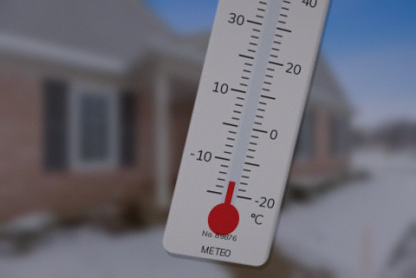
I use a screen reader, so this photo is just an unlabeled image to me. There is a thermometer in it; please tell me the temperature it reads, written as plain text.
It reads -16 °C
